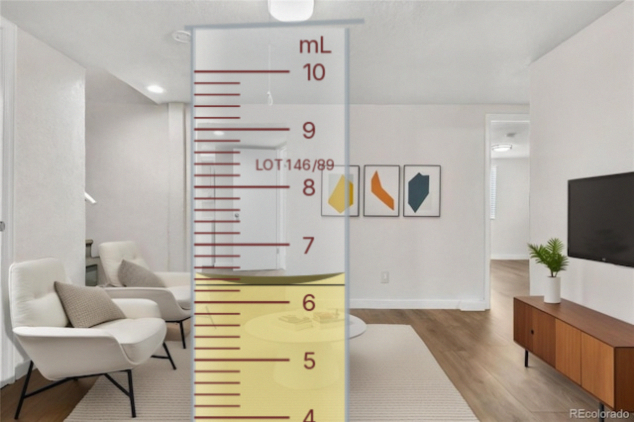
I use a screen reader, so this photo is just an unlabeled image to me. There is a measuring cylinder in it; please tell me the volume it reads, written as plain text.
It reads 6.3 mL
